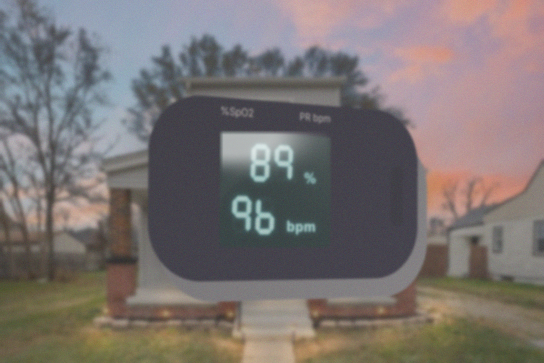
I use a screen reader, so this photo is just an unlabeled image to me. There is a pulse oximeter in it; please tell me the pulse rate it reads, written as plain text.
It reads 96 bpm
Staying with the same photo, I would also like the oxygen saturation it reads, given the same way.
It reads 89 %
